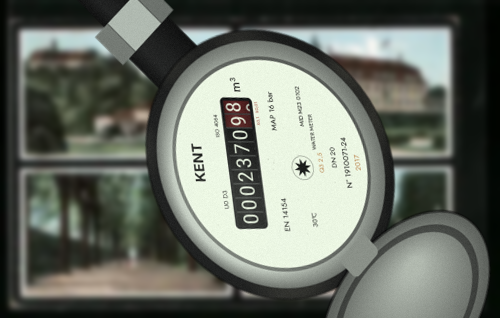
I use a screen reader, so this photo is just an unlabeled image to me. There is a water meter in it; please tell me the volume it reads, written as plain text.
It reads 2370.98 m³
